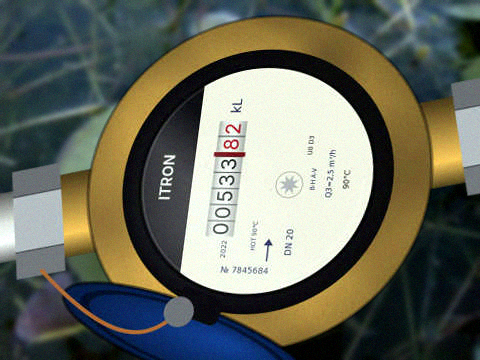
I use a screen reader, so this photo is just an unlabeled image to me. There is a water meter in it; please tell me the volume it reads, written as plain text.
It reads 533.82 kL
